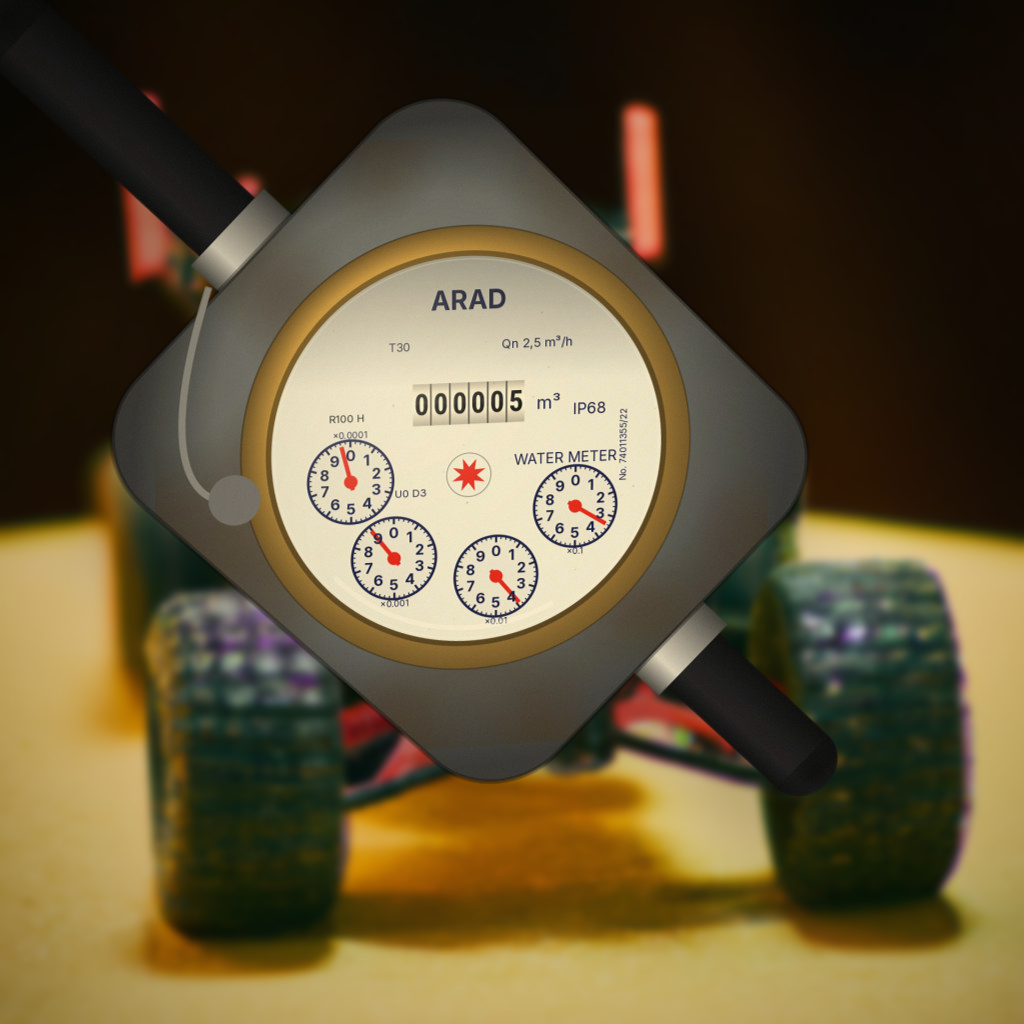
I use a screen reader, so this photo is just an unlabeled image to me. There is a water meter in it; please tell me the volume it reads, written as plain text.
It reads 5.3389 m³
